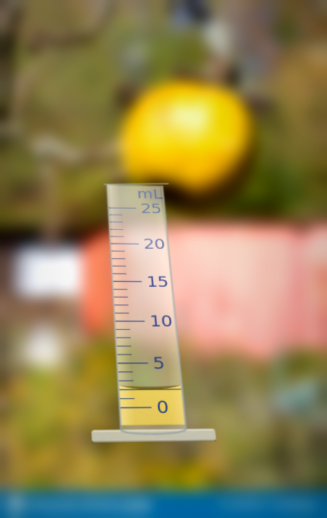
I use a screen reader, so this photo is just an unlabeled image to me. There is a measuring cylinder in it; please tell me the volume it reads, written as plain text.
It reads 2 mL
